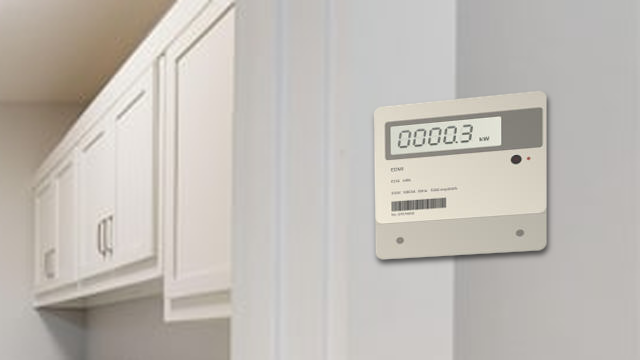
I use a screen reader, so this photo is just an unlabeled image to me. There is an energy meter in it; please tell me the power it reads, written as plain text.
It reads 0.3 kW
